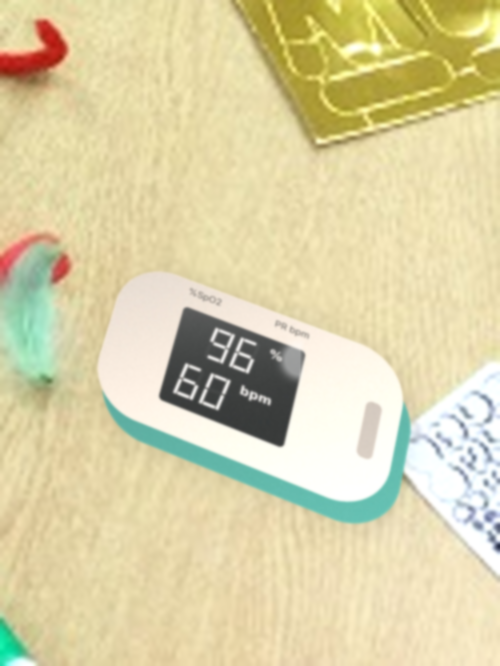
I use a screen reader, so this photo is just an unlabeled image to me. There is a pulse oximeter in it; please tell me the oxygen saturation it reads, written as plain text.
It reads 96 %
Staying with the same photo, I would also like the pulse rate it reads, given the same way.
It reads 60 bpm
